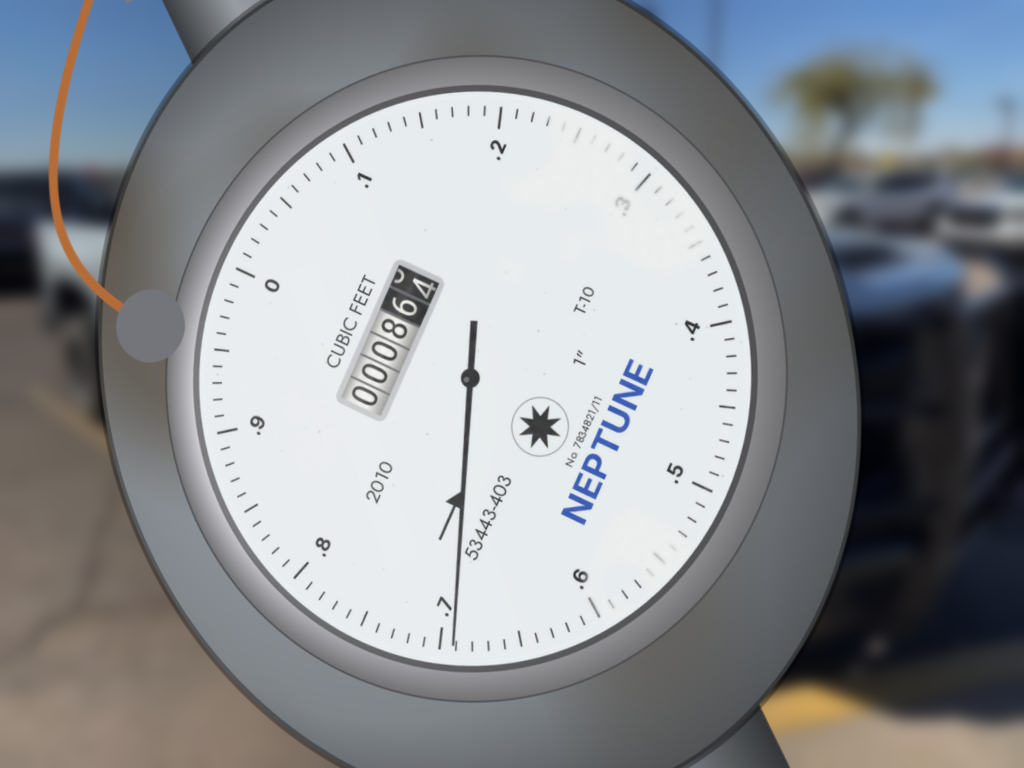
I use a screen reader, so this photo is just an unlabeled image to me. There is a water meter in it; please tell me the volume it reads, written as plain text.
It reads 863.69 ft³
